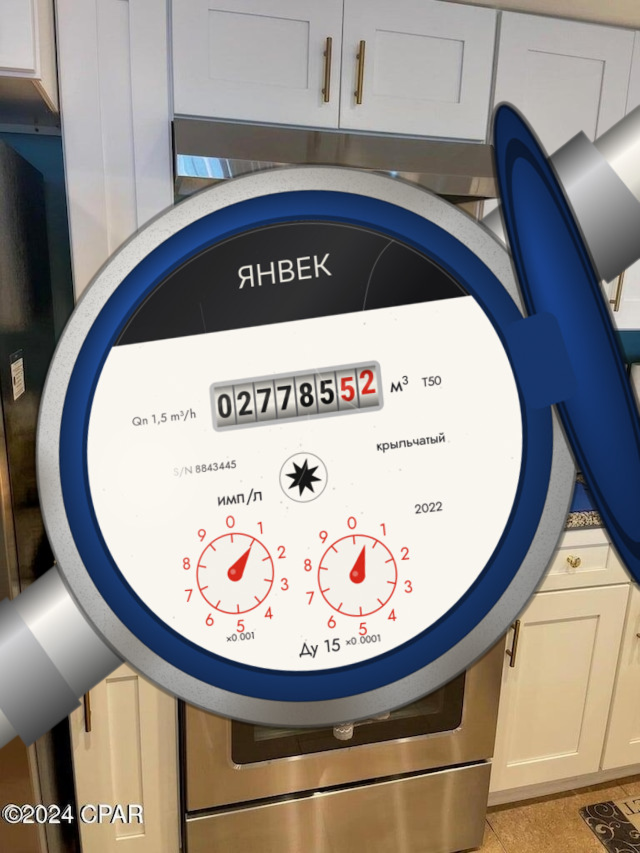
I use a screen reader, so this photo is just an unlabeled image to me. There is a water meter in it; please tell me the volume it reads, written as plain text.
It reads 27785.5210 m³
